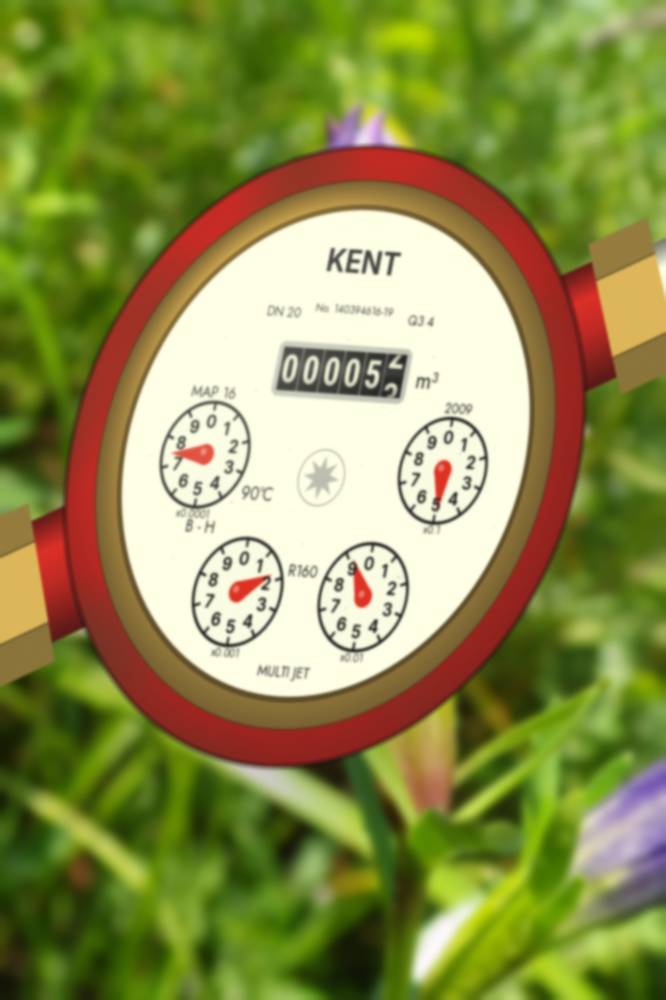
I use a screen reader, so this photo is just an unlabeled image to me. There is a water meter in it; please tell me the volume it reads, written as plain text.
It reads 52.4917 m³
